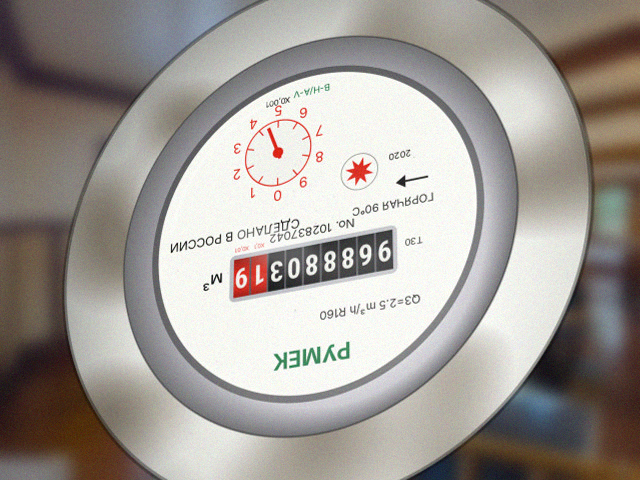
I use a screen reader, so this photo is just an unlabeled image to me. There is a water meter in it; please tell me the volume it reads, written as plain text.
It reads 9688803.194 m³
